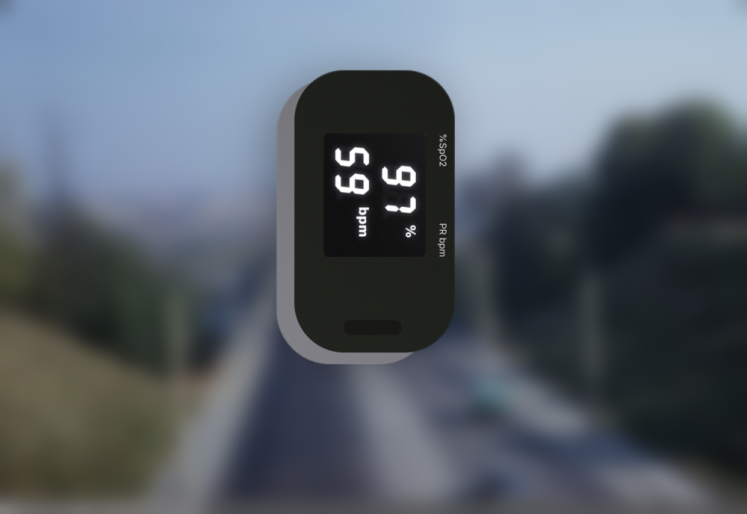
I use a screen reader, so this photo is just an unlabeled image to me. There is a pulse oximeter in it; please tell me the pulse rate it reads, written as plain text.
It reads 59 bpm
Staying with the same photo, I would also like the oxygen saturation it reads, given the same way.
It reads 97 %
